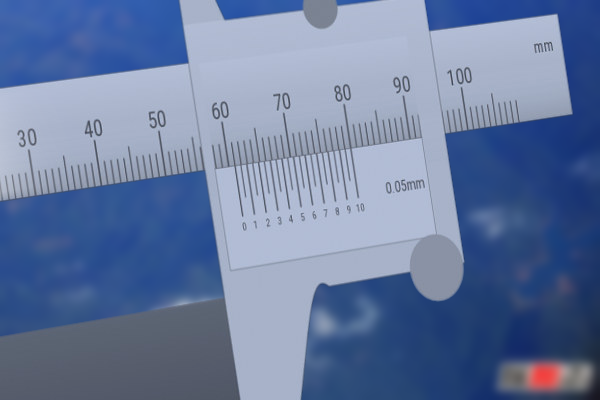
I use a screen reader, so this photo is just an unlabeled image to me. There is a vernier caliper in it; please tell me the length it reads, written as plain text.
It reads 61.0 mm
